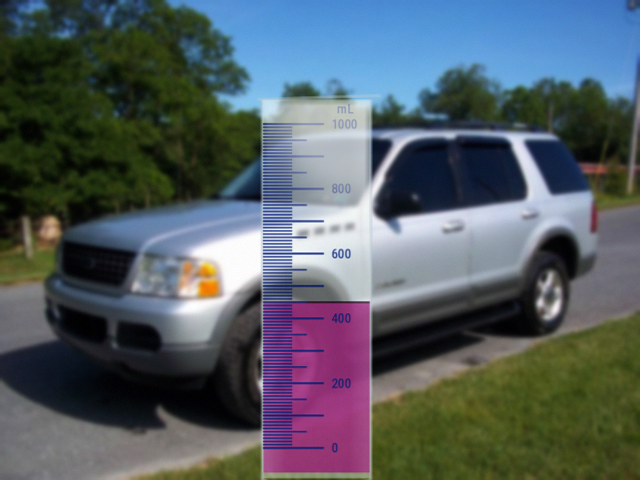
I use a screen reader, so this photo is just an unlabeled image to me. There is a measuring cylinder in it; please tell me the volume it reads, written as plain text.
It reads 450 mL
